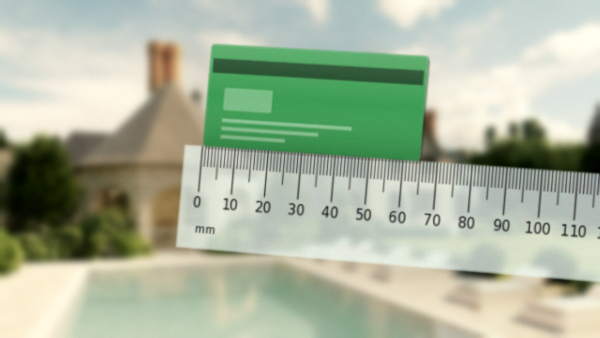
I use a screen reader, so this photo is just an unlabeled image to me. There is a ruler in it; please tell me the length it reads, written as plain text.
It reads 65 mm
